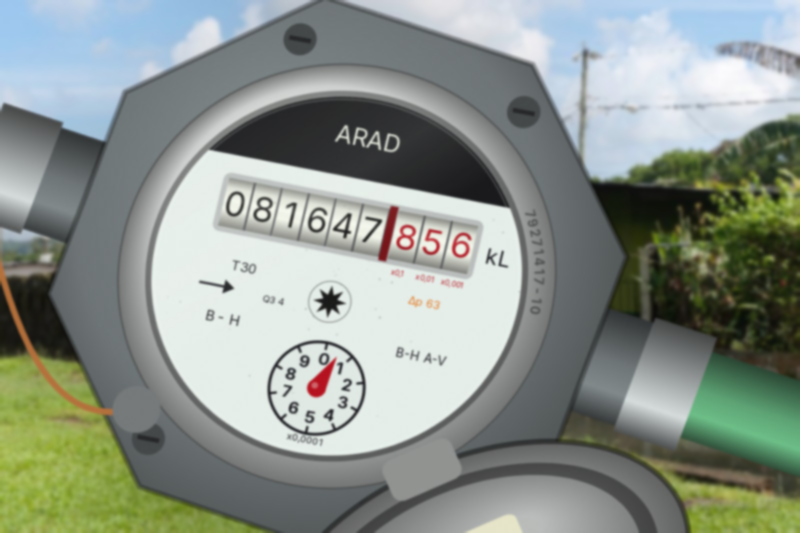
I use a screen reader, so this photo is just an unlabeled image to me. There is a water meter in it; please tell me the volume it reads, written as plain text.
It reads 81647.8560 kL
